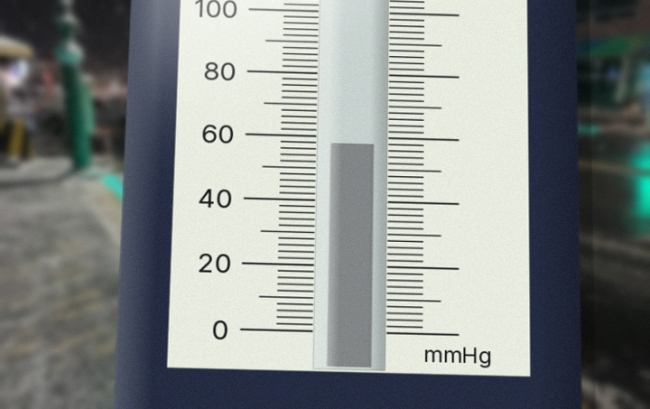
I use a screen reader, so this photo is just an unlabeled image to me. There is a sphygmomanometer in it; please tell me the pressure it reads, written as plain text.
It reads 58 mmHg
